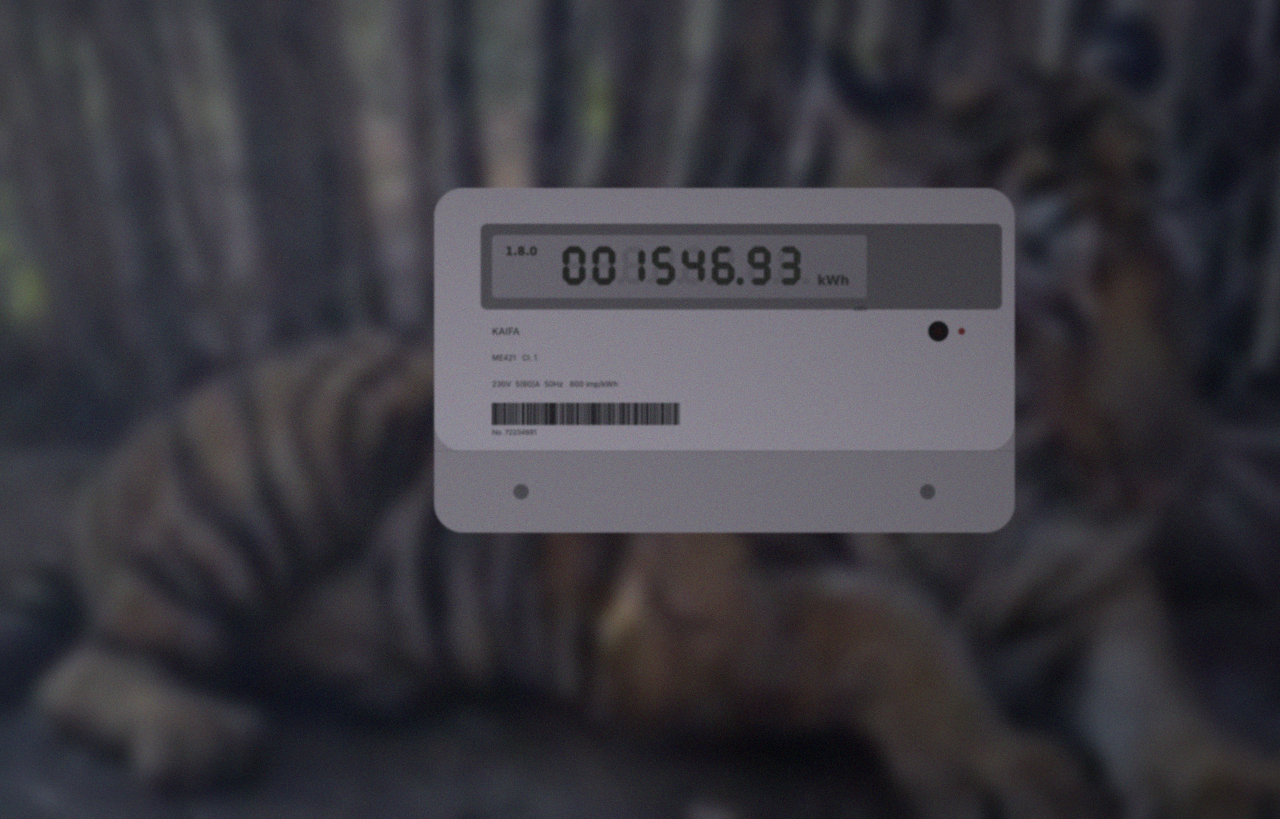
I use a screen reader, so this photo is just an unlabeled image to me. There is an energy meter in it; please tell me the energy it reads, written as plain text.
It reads 1546.93 kWh
